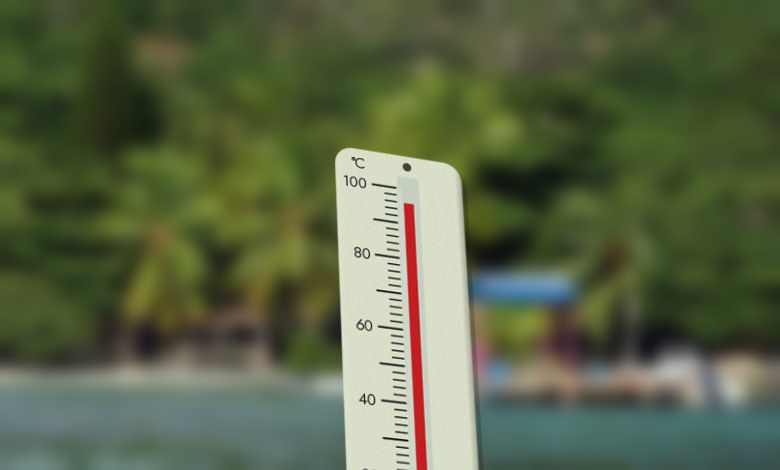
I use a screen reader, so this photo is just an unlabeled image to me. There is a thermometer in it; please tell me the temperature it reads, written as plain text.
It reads 96 °C
